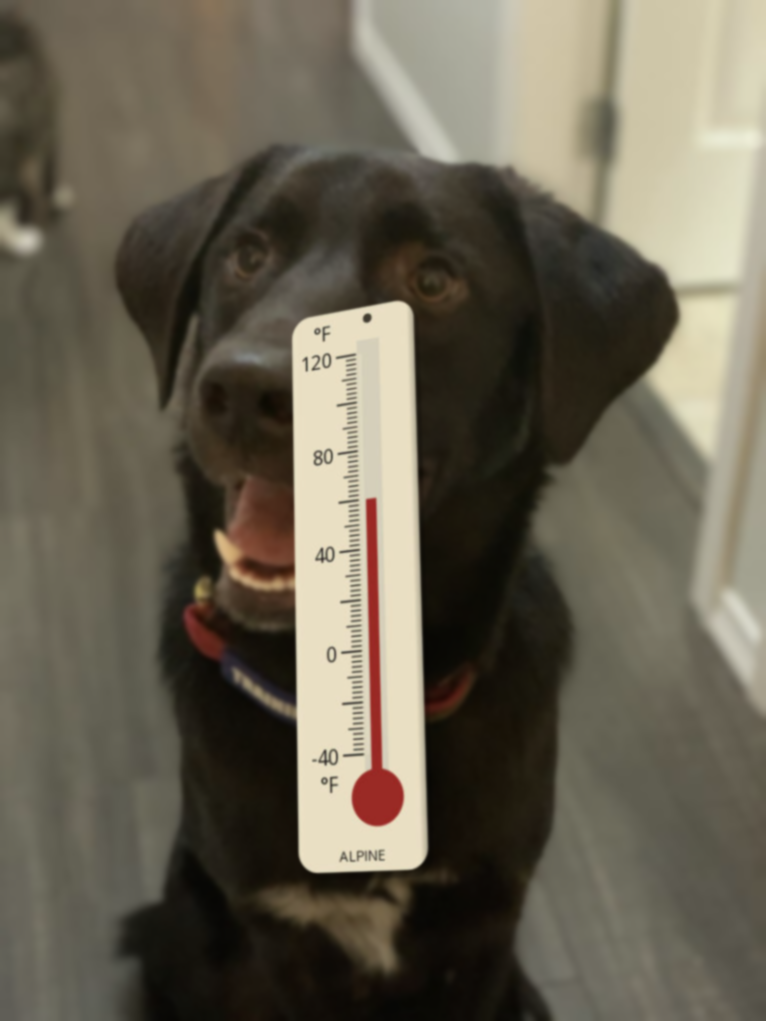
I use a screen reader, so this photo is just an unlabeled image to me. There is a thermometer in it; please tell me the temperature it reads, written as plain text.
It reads 60 °F
